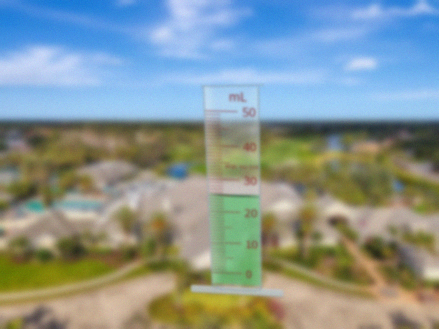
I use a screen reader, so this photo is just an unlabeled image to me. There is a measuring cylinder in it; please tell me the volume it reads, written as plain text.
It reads 25 mL
